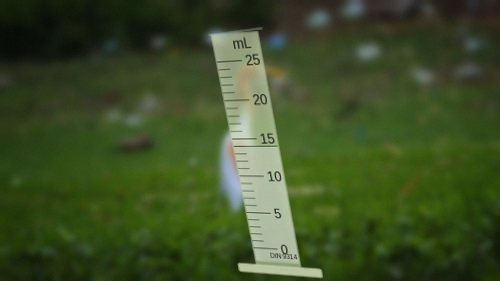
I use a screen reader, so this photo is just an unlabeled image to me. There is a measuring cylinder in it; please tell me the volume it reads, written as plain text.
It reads 14 mL
